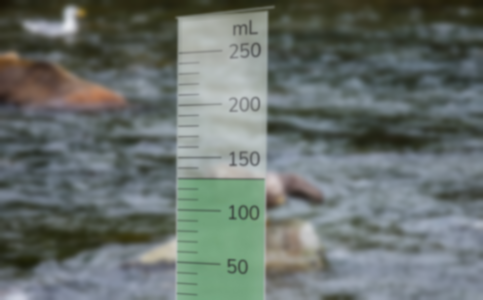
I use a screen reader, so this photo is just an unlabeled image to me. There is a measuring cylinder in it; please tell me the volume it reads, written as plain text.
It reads 130 mL
